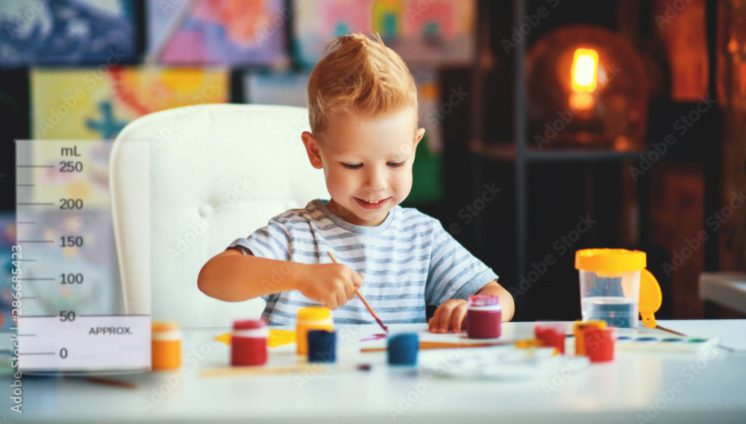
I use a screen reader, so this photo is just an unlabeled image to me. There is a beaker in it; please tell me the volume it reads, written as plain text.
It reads 50 mL
